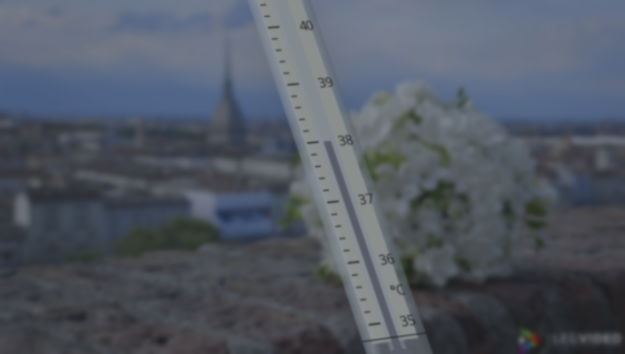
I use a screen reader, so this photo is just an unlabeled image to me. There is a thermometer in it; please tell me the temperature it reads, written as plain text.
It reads 38 °C
